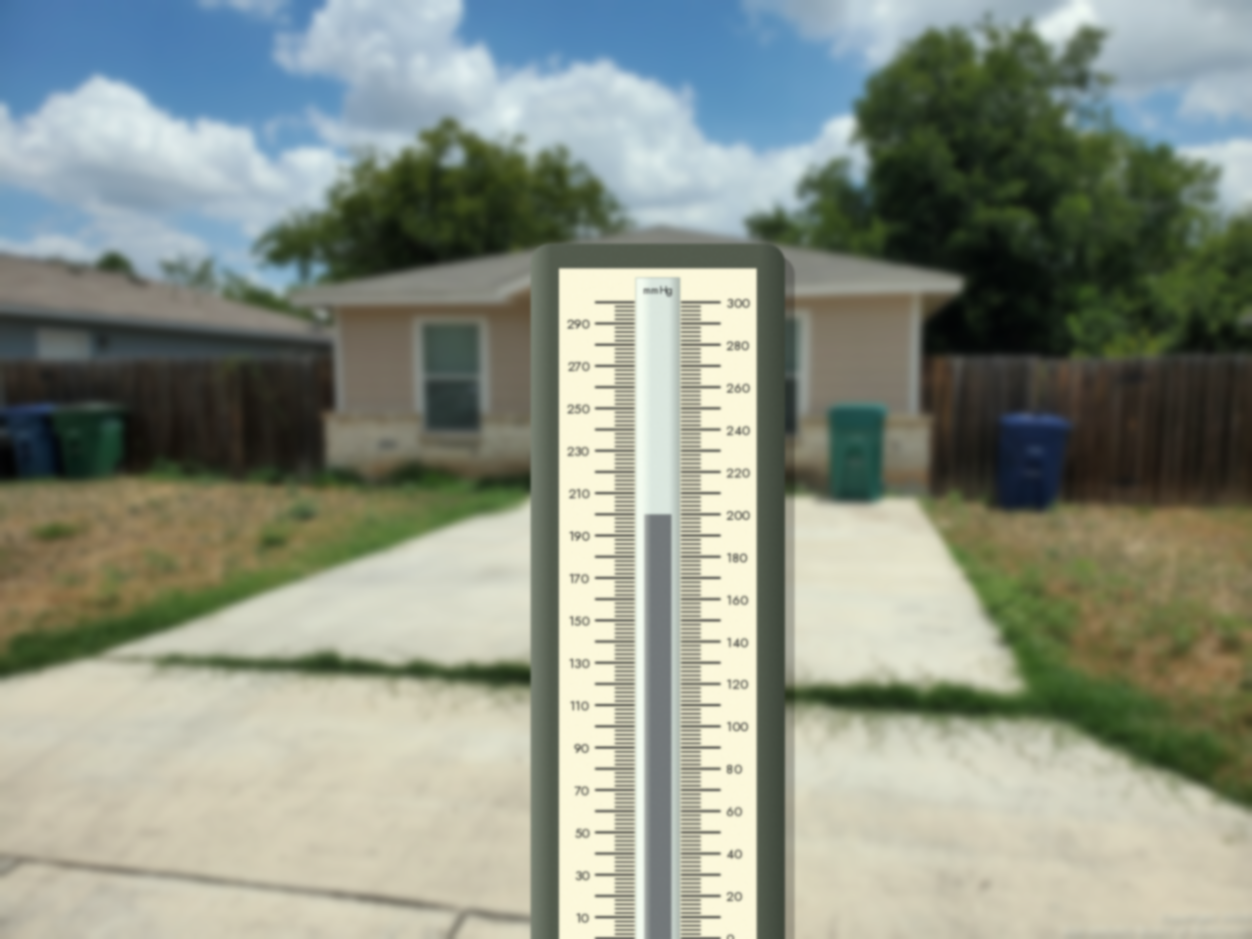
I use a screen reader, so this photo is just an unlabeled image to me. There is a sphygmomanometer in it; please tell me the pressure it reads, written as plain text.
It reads 200 mmHg
